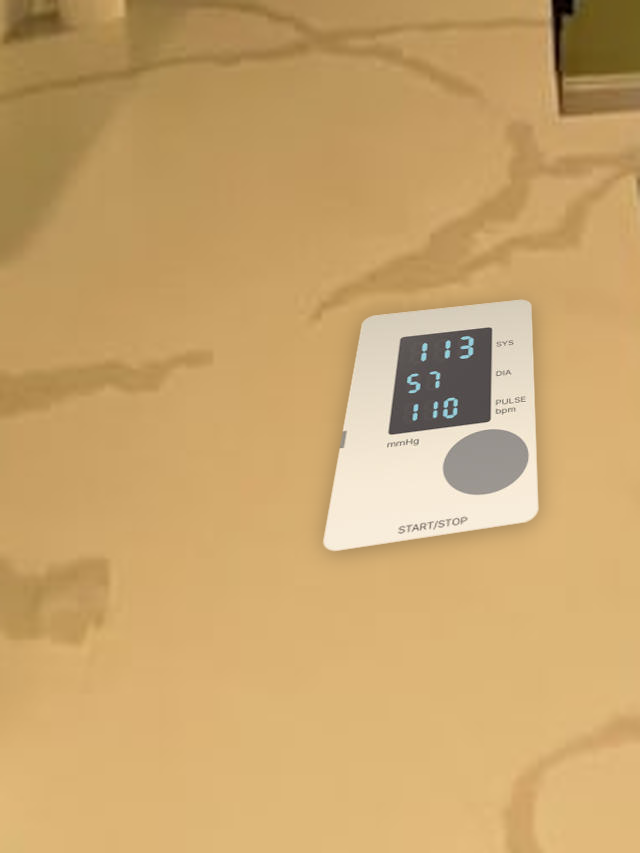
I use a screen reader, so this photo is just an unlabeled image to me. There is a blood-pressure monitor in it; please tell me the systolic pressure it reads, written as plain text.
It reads 113 mmHg
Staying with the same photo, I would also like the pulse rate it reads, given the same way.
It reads 110 bpm
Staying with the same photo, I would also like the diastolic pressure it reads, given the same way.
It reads 57 mmHg
